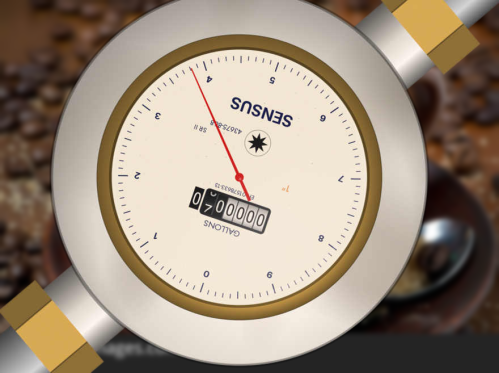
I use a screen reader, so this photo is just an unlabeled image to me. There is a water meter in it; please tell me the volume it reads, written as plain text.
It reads 23.8 gal
